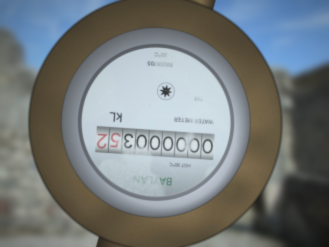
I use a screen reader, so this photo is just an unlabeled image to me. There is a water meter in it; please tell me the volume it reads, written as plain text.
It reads 3.52 kL
